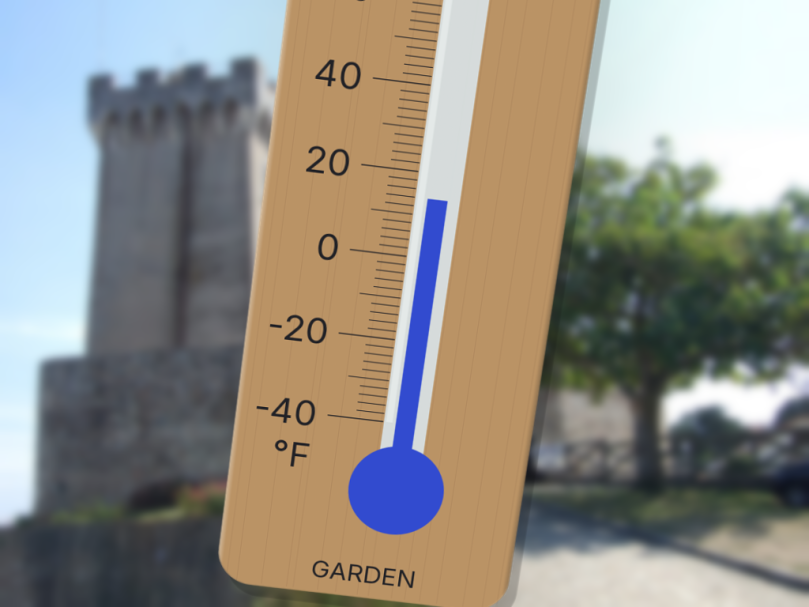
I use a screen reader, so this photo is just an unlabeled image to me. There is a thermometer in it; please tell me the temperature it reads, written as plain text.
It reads 14 °F
